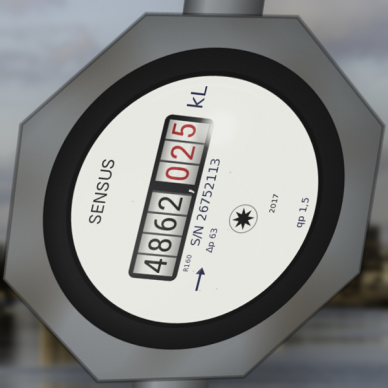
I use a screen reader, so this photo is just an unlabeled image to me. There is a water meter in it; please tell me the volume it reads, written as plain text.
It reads 4862.025 kL
